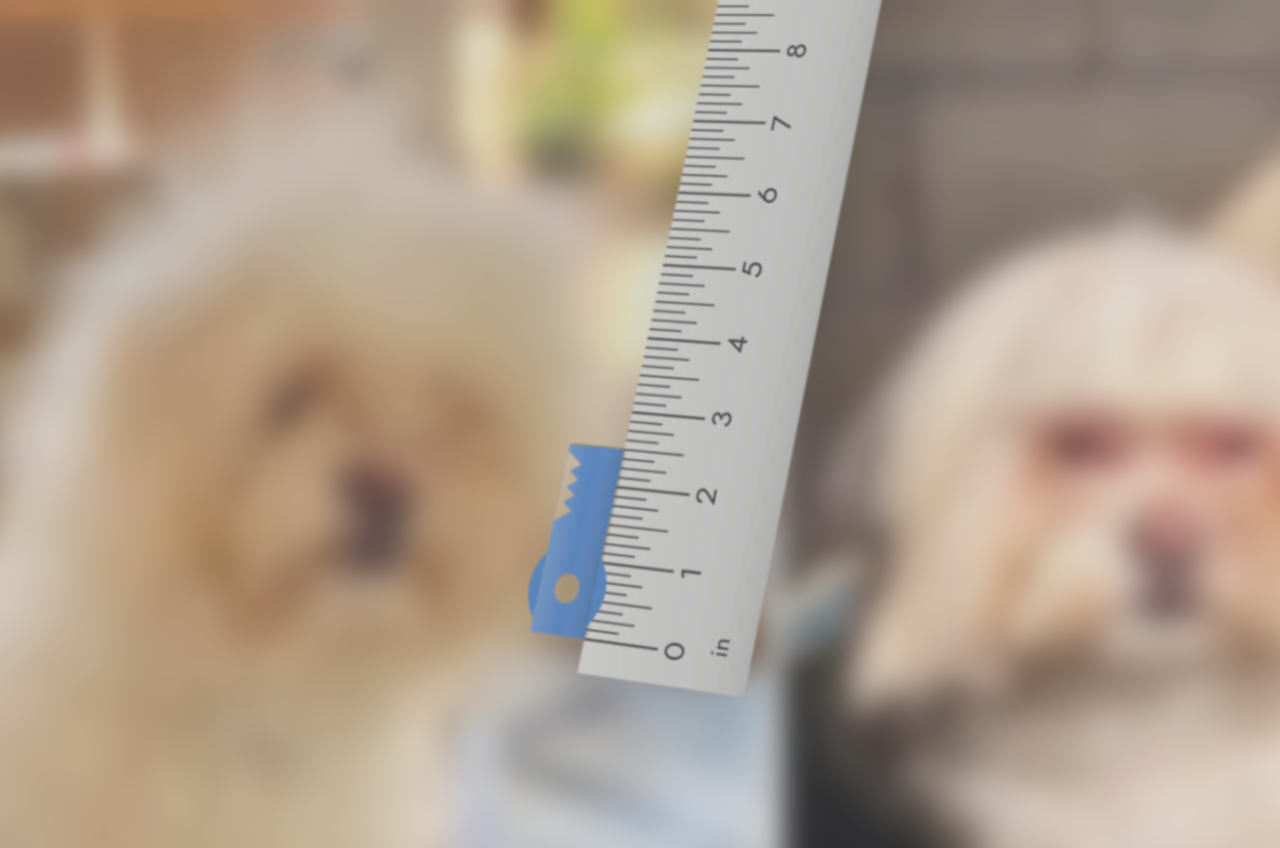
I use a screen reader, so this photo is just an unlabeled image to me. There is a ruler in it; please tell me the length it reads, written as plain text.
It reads 2.5 in
